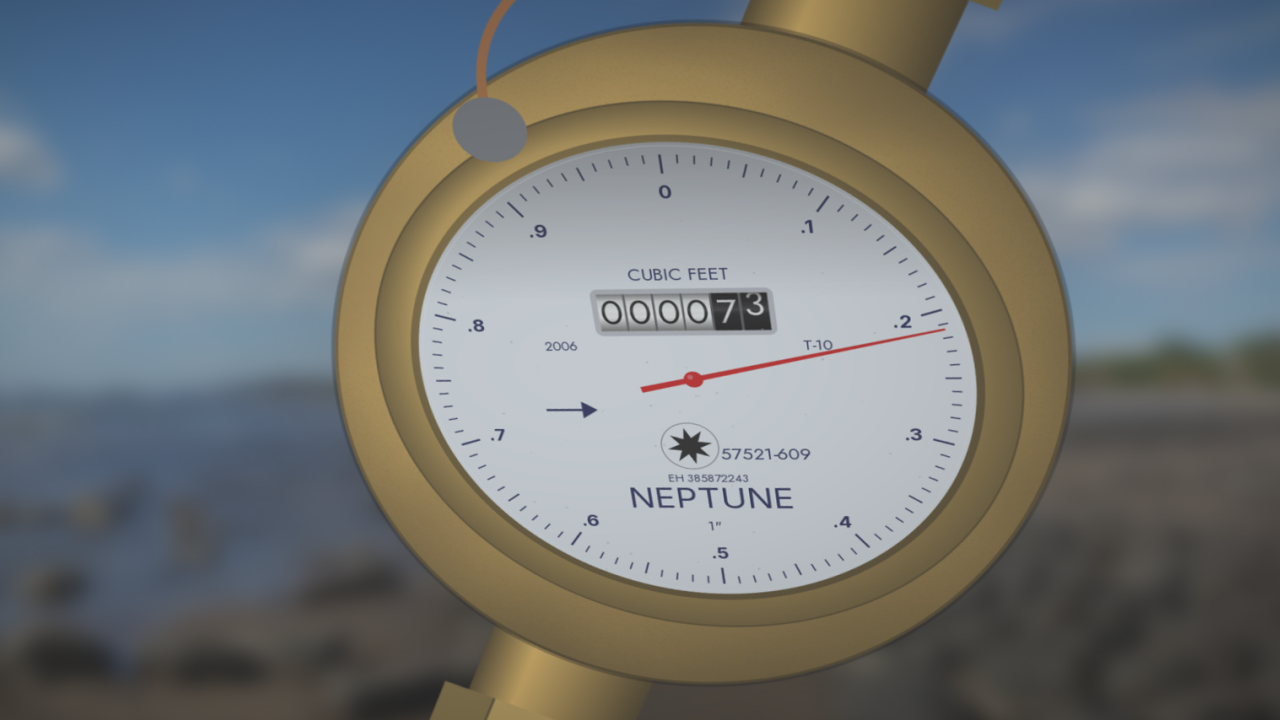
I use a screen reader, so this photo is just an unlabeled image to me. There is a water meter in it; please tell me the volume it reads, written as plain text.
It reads 73.21 ft³
